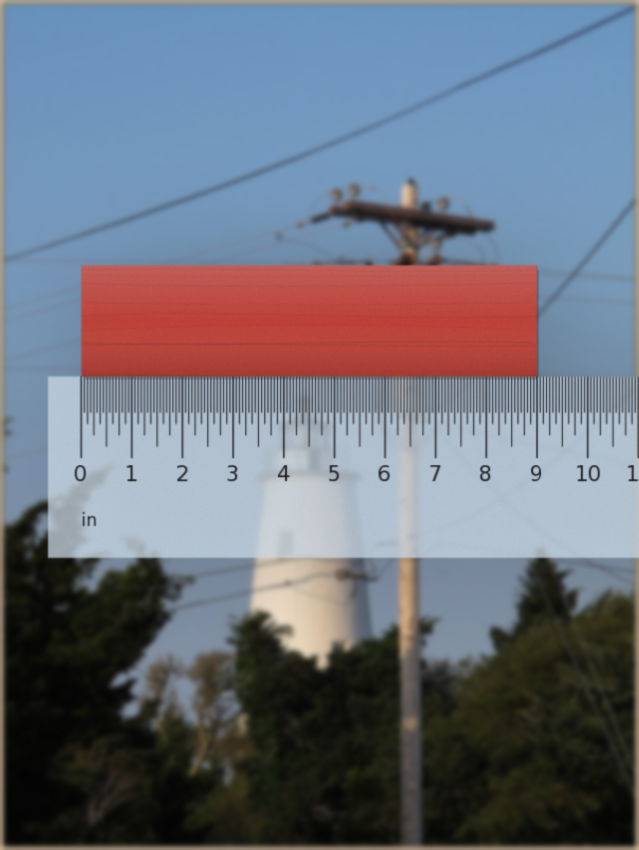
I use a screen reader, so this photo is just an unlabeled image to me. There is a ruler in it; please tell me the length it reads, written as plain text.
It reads 9 in
